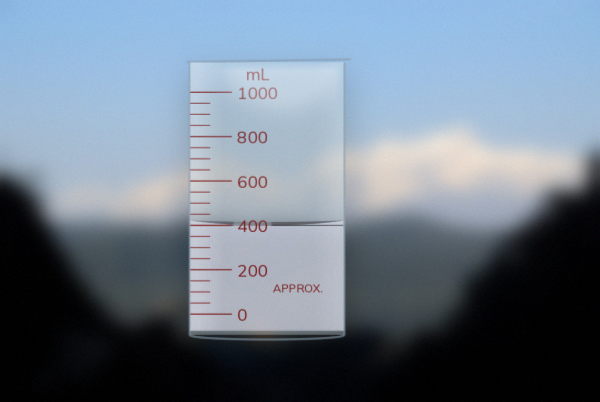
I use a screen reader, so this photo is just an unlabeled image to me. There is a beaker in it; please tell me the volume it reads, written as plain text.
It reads 400 mL
